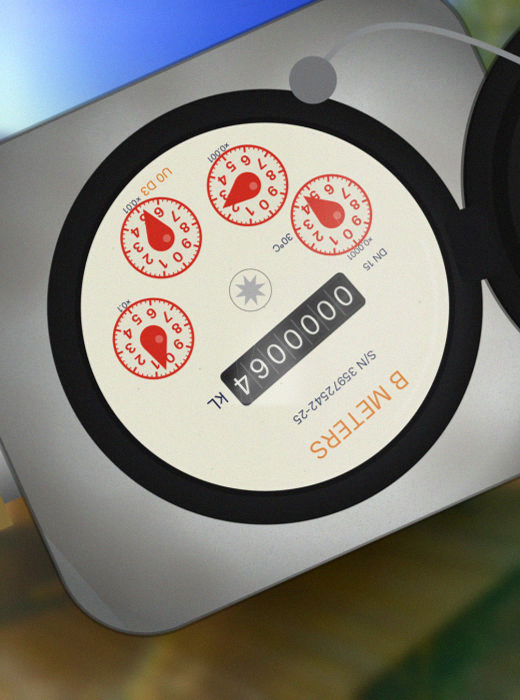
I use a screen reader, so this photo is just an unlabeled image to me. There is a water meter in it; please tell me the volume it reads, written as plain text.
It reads 64.0524 kL
